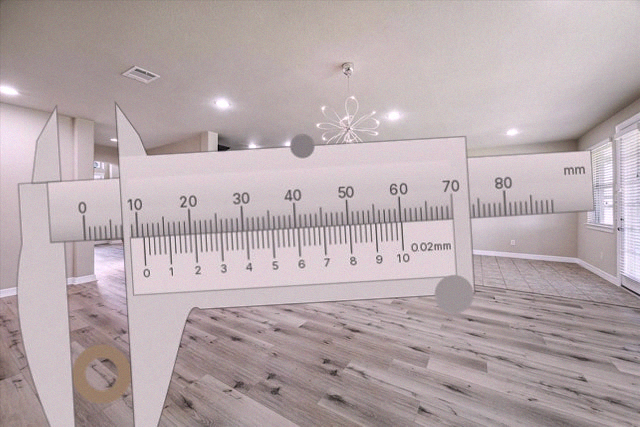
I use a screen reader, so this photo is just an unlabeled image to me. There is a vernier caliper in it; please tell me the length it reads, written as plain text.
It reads 11.2 mm
